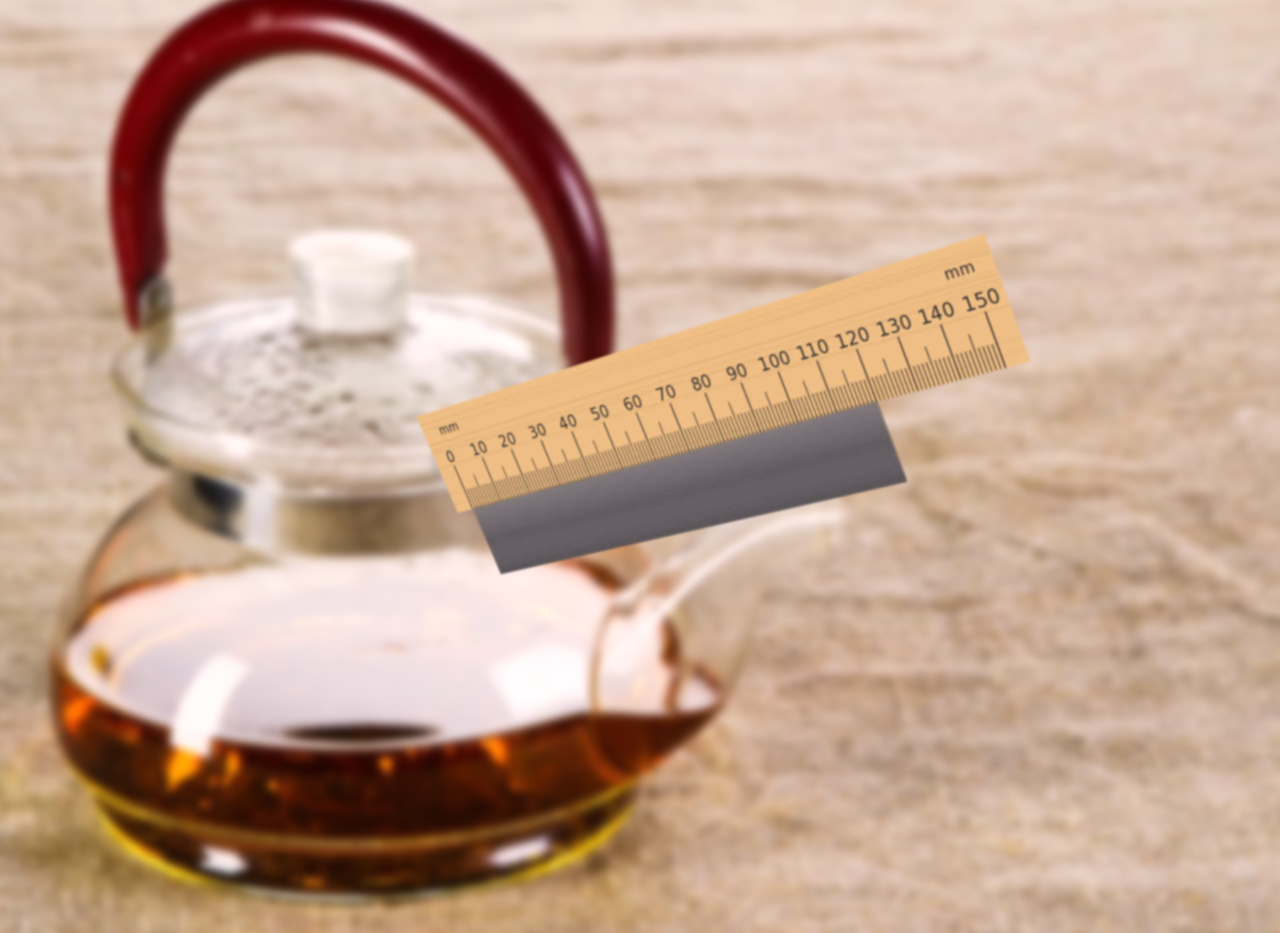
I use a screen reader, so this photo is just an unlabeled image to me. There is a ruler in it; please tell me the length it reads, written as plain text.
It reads 120 mm
